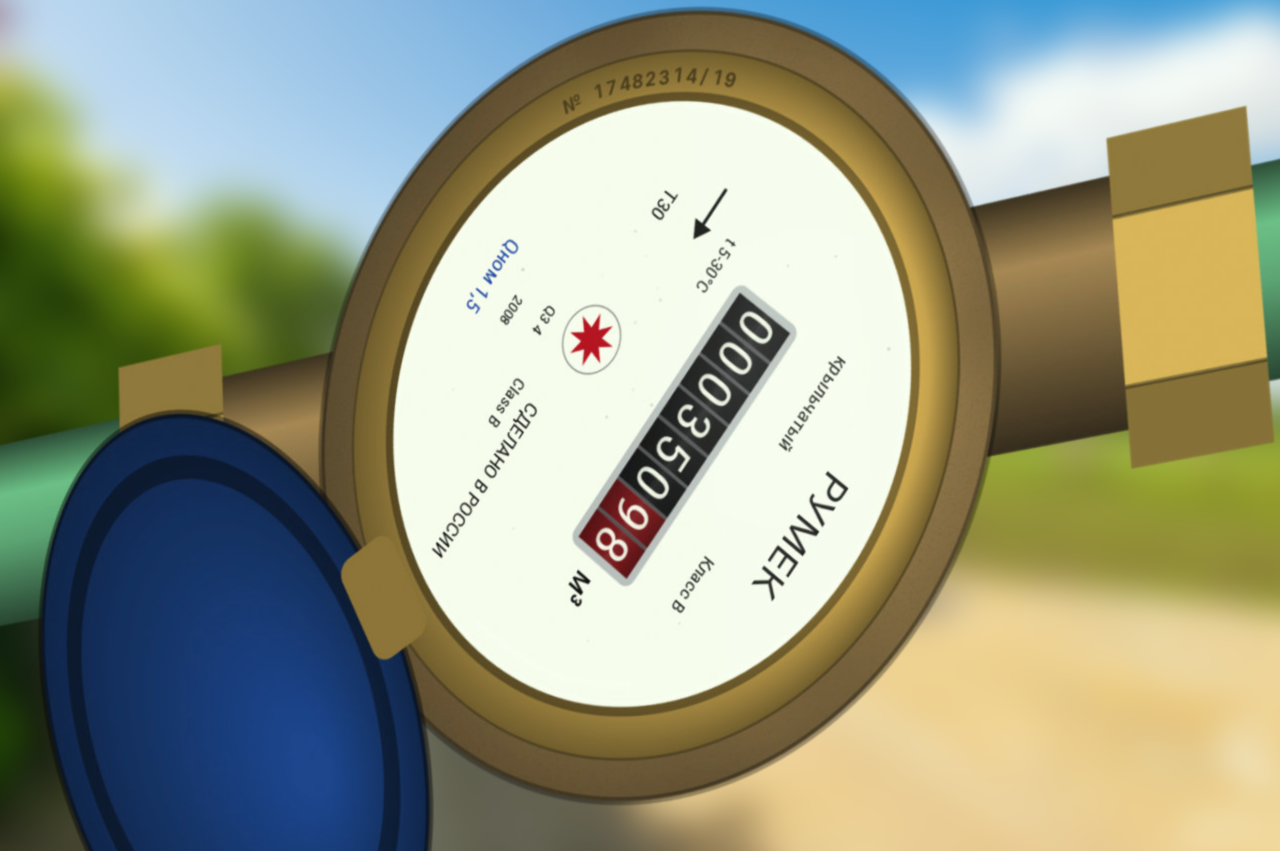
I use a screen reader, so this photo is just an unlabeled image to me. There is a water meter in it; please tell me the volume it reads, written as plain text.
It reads 350.98 m³
